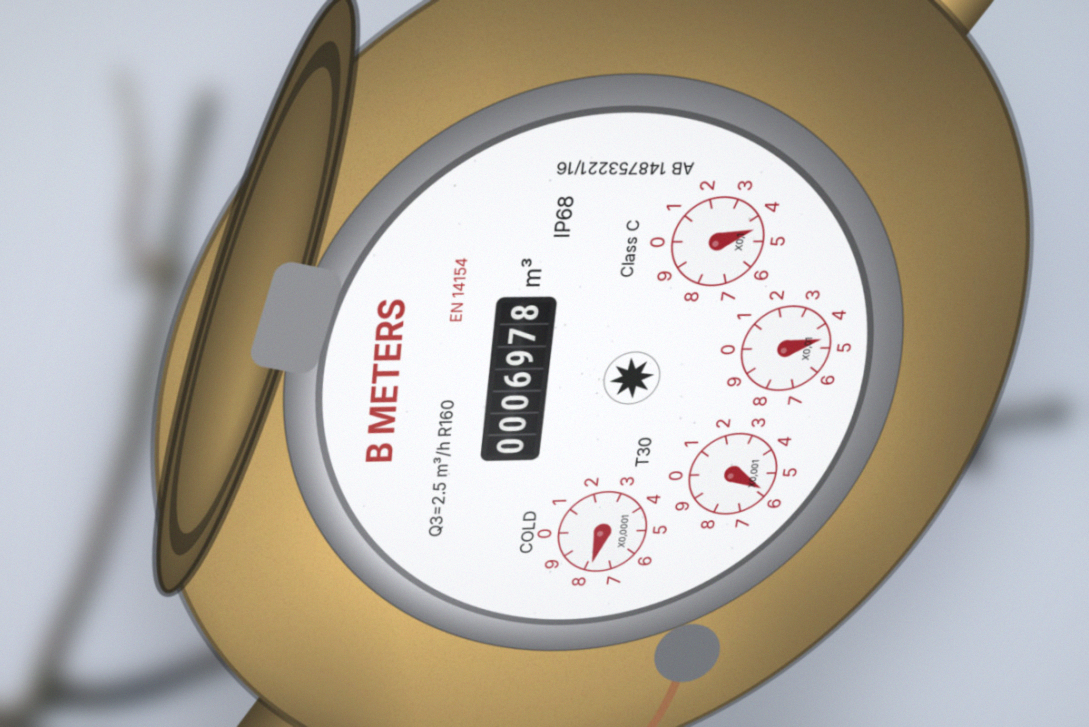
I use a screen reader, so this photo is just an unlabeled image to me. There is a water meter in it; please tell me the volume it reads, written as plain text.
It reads 6978.4457 m³
